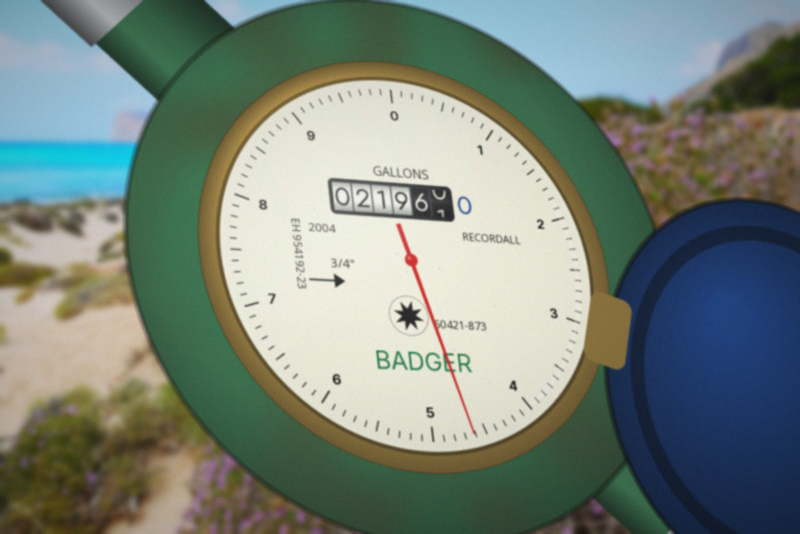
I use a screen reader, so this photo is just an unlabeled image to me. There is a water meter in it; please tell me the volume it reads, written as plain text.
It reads 219604.6 gal
